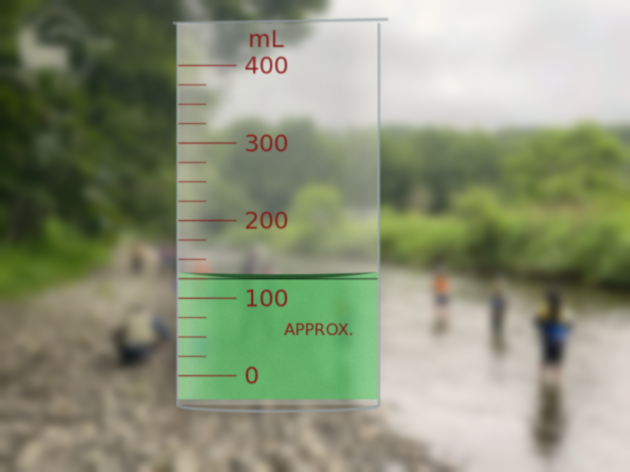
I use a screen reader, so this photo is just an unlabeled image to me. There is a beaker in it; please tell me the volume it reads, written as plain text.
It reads 125 mL
